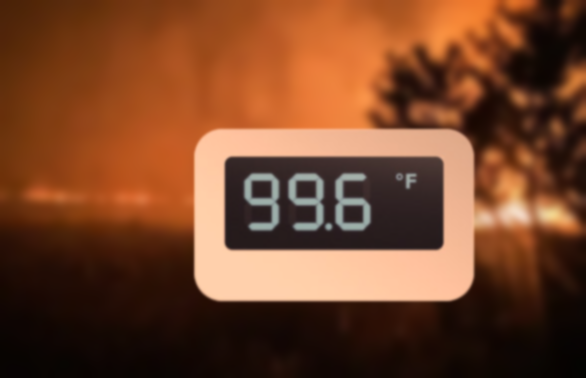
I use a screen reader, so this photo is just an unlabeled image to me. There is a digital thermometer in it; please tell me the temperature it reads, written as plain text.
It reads 99.6 °F
